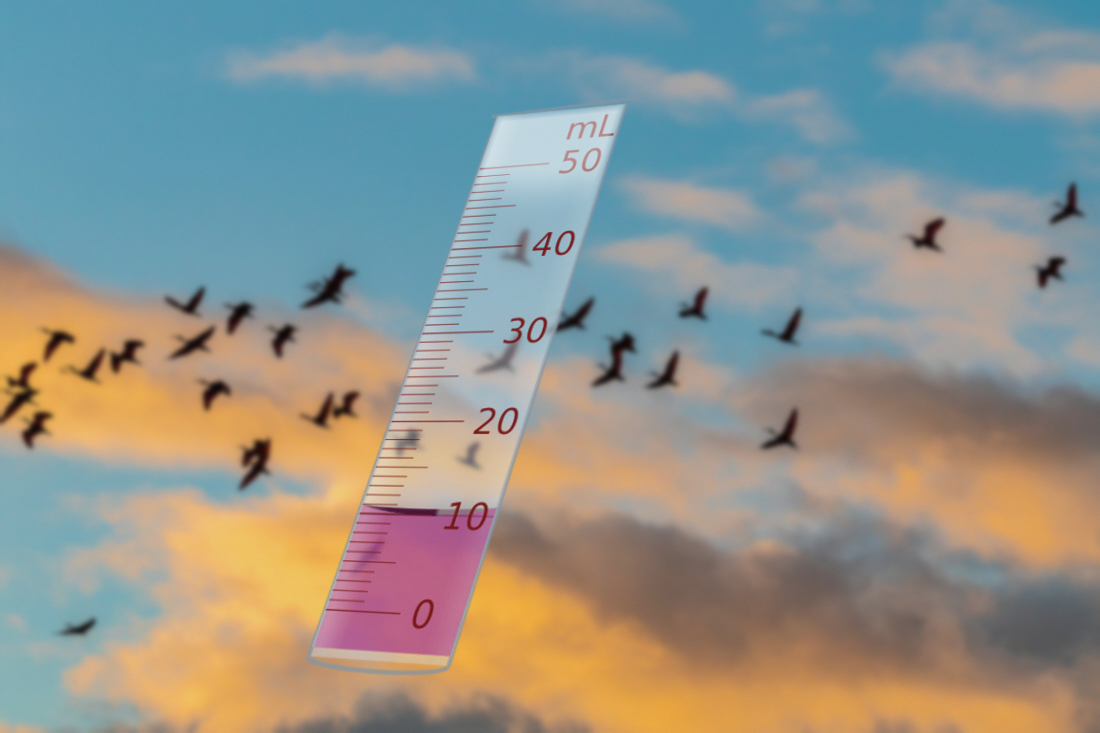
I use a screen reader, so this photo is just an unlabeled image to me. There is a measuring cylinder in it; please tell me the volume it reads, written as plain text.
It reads 10 mL
